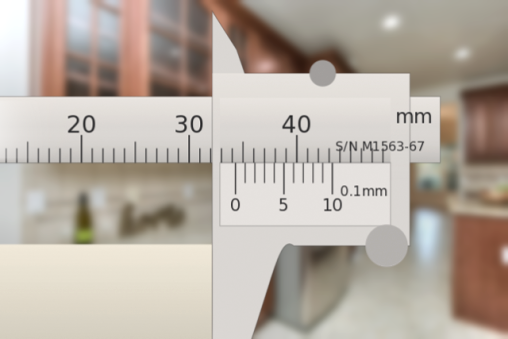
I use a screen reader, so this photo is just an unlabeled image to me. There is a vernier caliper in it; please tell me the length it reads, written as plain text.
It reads 34.3 mm
